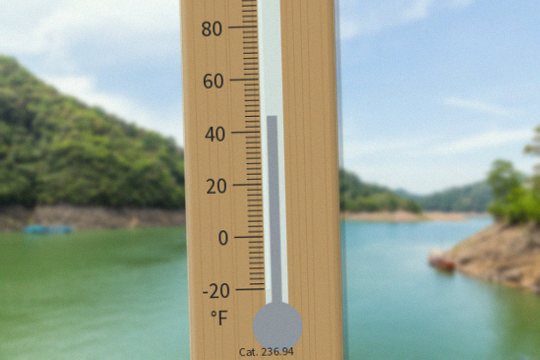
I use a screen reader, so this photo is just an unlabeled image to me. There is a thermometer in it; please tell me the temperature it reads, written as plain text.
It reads 46 °F
